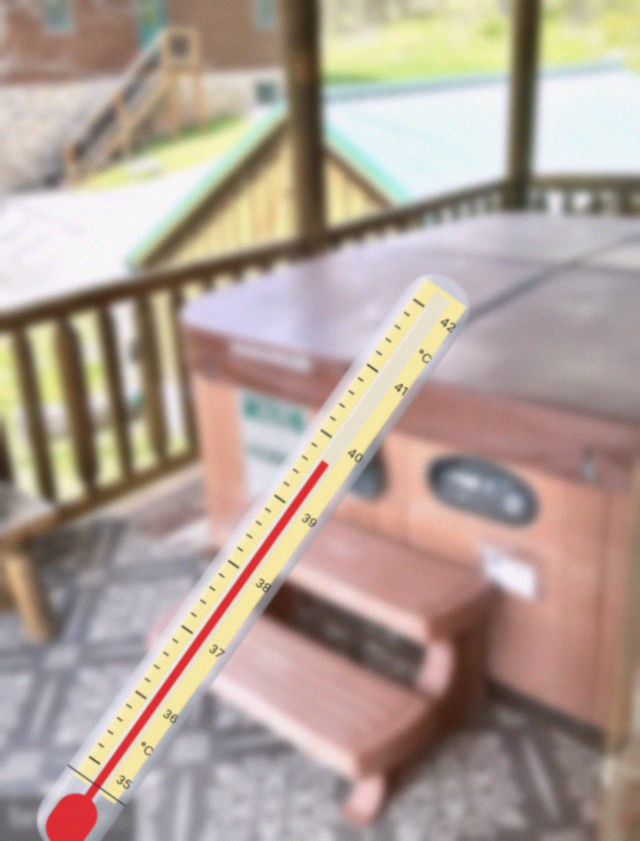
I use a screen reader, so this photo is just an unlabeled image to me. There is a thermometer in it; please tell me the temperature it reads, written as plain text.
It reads 39.7 °C
